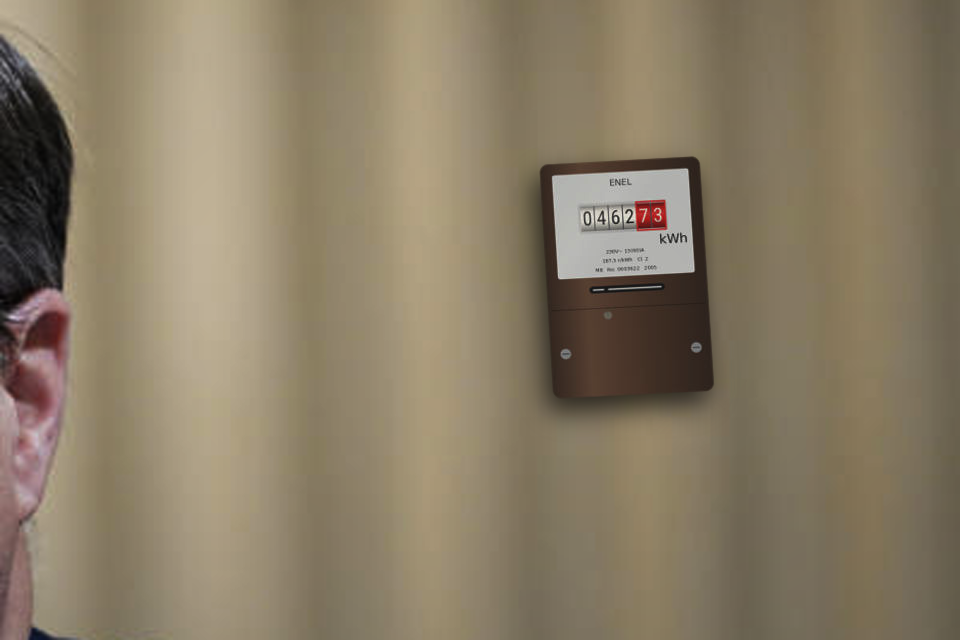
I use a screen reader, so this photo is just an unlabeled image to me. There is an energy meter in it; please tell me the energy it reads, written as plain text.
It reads 462.73 kWh
